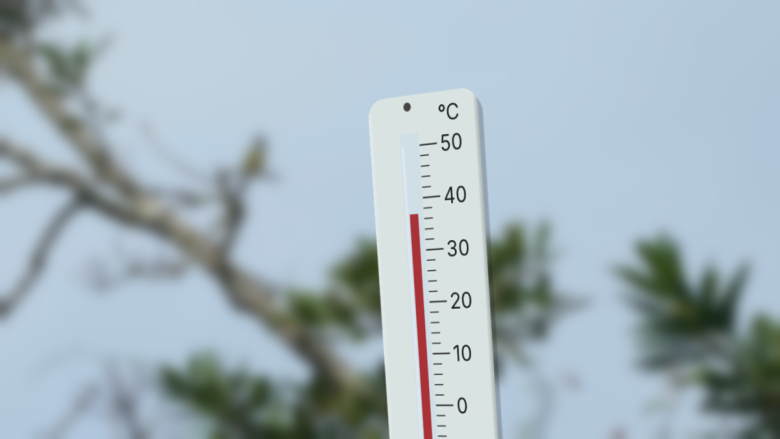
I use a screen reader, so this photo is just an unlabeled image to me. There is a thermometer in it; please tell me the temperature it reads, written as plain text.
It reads 37 °C
